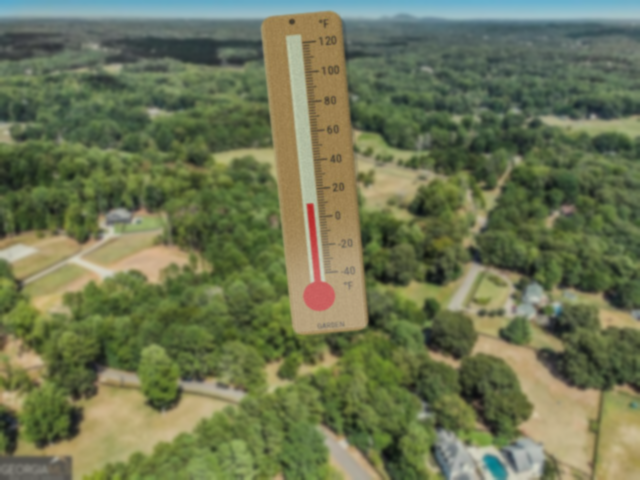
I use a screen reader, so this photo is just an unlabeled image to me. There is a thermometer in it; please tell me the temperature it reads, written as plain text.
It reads 10 °F
